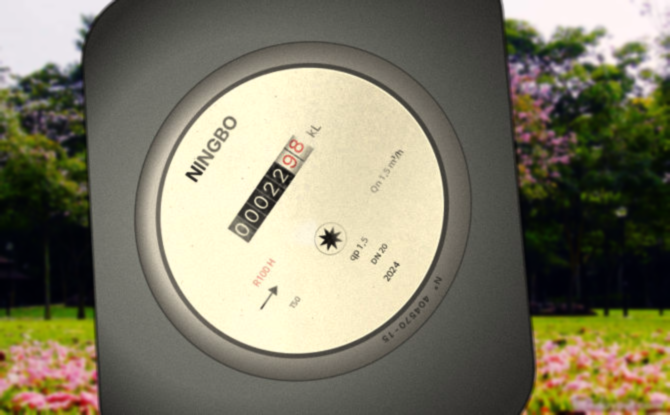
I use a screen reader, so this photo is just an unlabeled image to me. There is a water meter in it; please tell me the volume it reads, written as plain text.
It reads 22.98 kL
